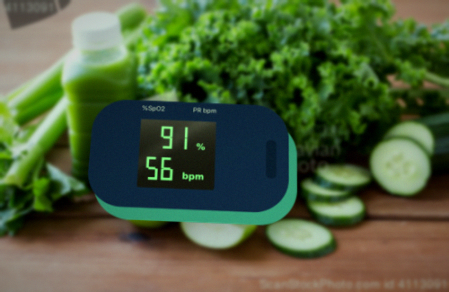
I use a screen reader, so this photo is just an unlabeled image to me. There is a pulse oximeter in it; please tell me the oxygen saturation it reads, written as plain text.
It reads 91 %
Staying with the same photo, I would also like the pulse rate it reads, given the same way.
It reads 56 bpm
